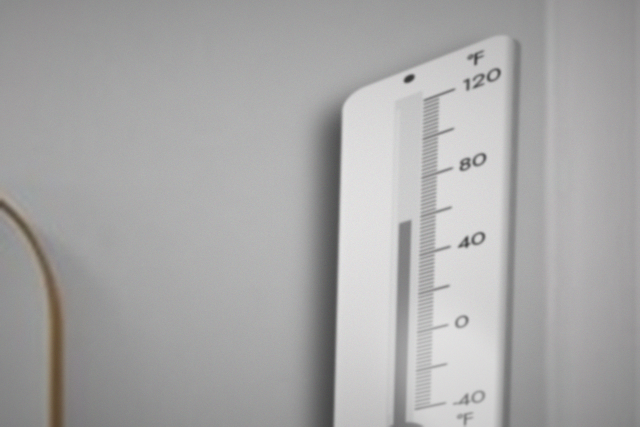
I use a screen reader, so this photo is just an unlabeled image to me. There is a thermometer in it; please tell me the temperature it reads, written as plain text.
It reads 60 °F
